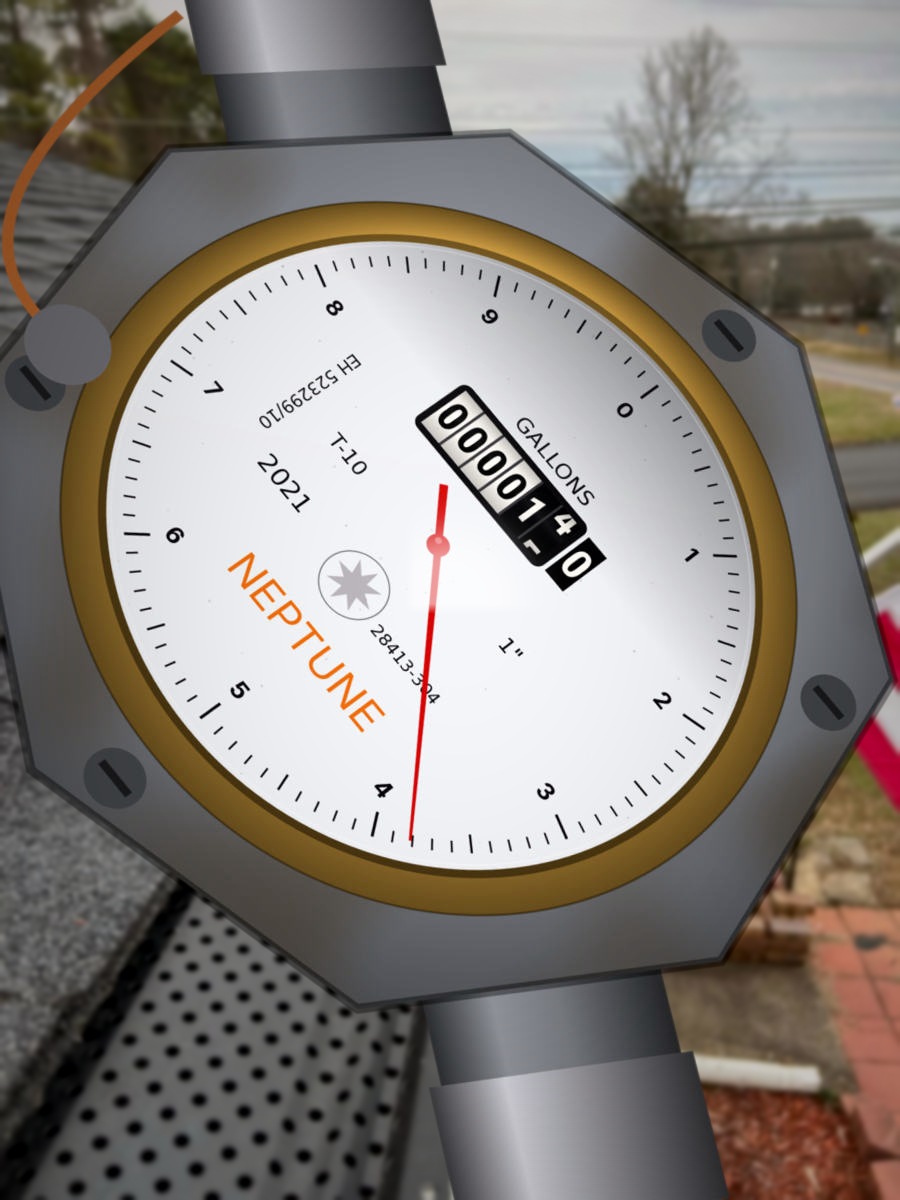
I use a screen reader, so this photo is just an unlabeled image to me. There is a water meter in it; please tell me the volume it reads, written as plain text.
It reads 143.8 gal
